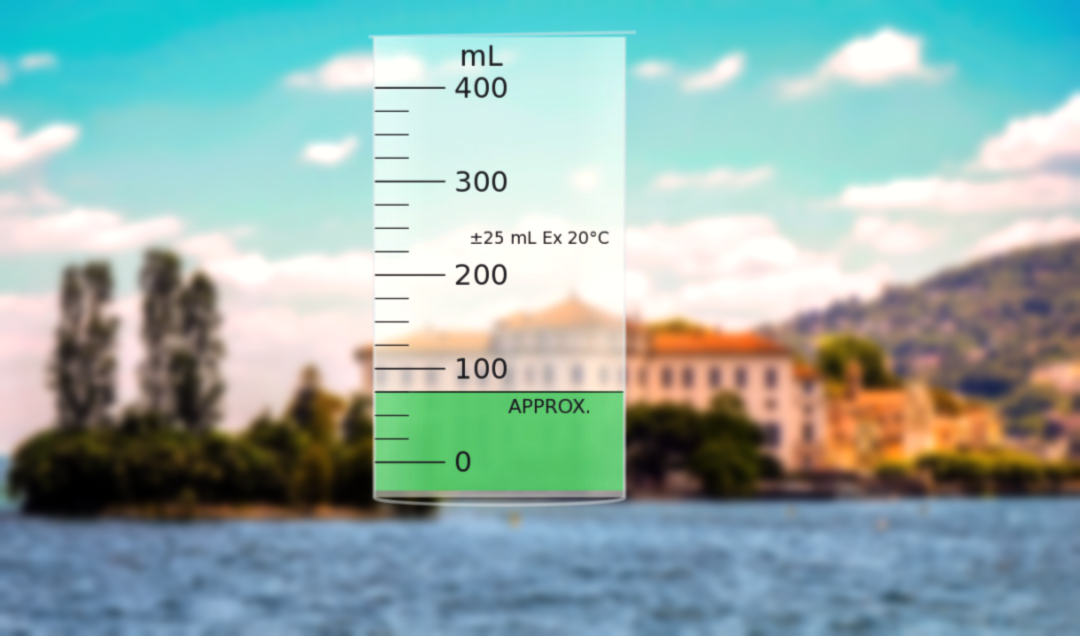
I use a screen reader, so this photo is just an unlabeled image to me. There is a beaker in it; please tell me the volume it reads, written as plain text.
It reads 75 mL
